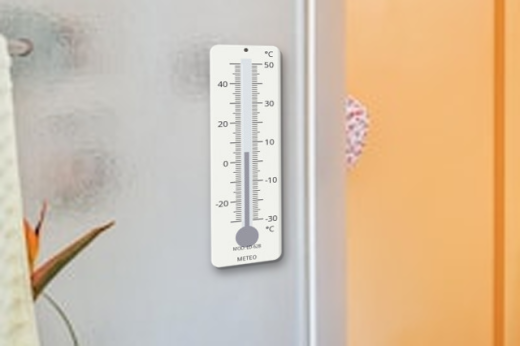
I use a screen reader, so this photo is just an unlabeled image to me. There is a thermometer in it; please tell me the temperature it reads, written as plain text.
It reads 5 °C
